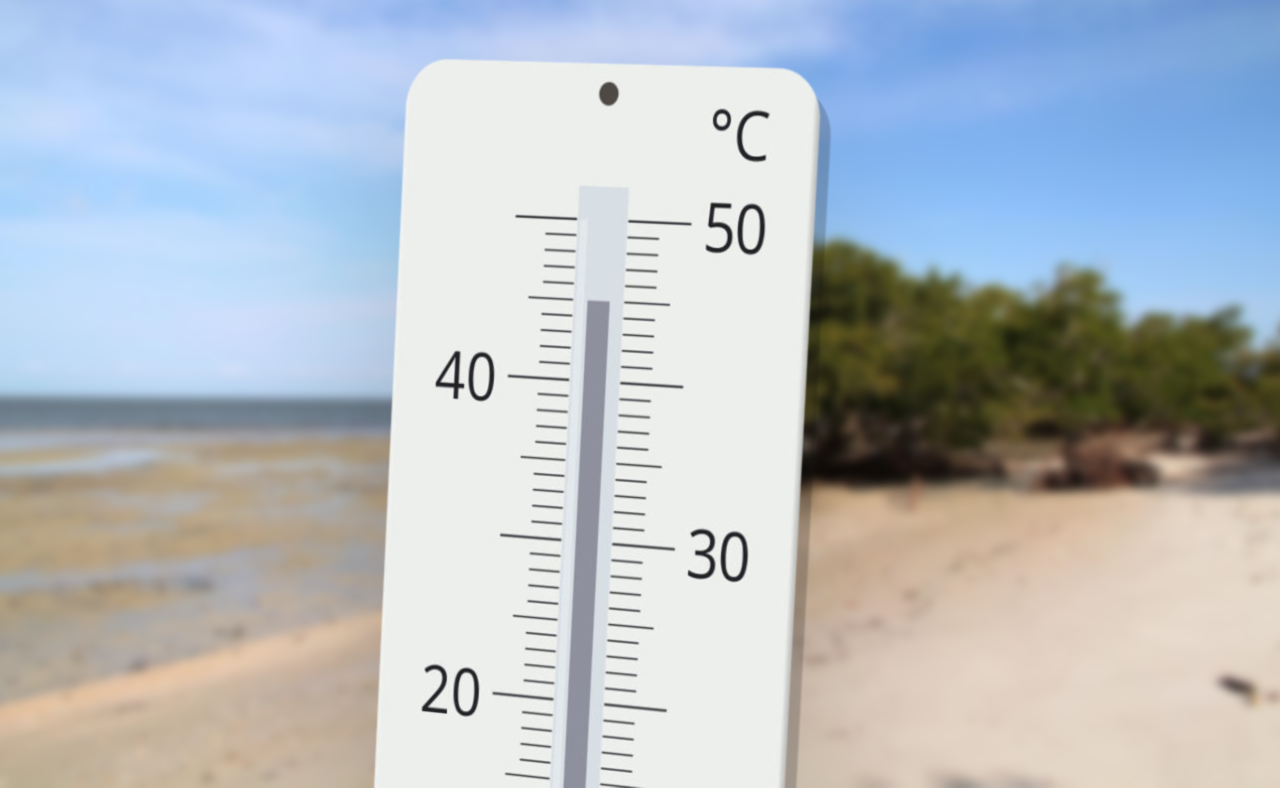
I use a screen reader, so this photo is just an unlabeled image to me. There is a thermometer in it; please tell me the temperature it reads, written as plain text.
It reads 45 °C
